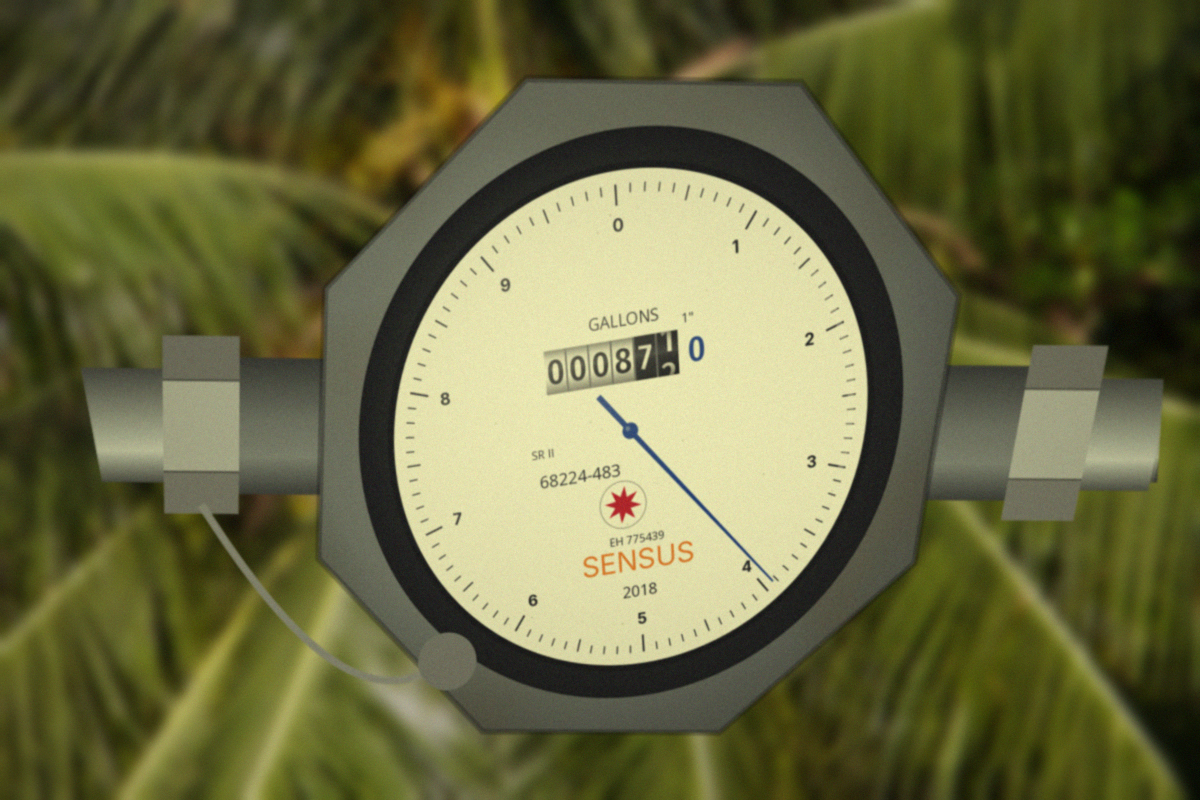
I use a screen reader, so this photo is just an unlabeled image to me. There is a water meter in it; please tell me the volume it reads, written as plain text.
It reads 8713.9 gal
